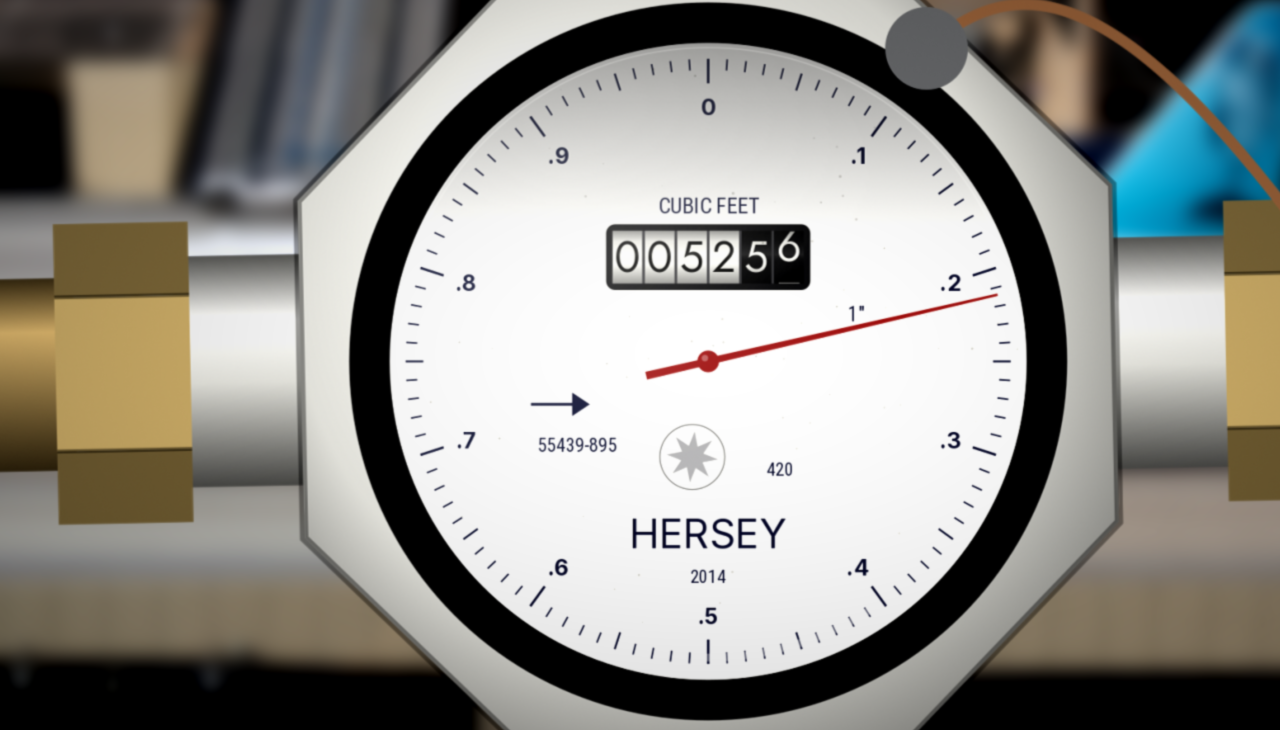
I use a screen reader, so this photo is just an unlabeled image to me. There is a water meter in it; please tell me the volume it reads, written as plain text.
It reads 5256.21 ft³
